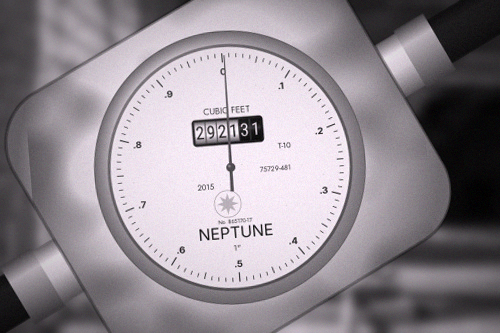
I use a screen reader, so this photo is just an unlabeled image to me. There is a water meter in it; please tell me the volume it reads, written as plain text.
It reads 292131.00 ft³
